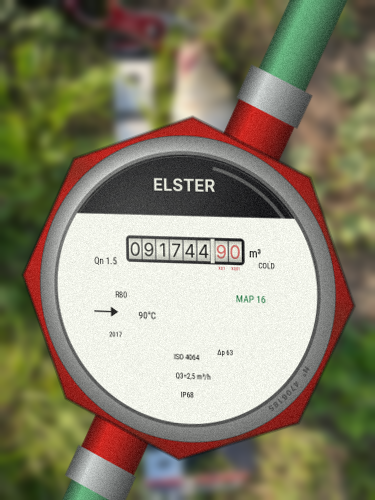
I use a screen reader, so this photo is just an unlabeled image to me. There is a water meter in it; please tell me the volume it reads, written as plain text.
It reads 91744.90 m³
